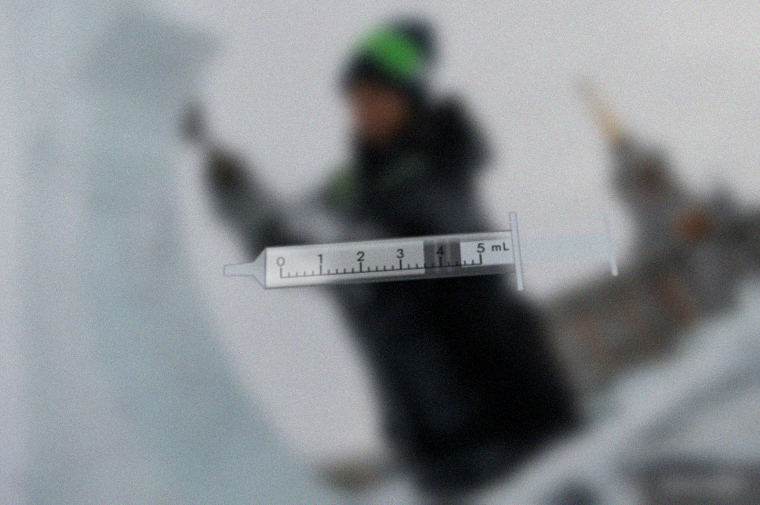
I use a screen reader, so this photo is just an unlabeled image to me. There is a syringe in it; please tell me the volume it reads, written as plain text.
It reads 3.6 mL
